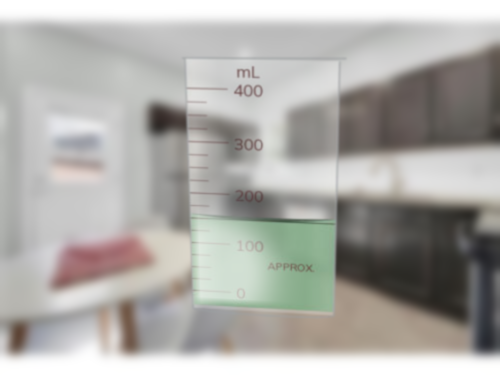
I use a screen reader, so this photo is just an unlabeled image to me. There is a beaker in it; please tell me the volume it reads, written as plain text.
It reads 150 mL
